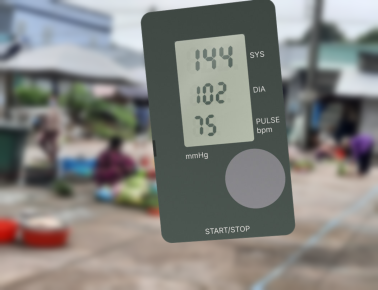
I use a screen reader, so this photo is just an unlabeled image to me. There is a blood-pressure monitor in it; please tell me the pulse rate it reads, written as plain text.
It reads 75 bpm
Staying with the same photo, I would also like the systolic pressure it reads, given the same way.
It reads 144 mmHg
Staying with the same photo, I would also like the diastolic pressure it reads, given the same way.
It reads 102 mmHg
